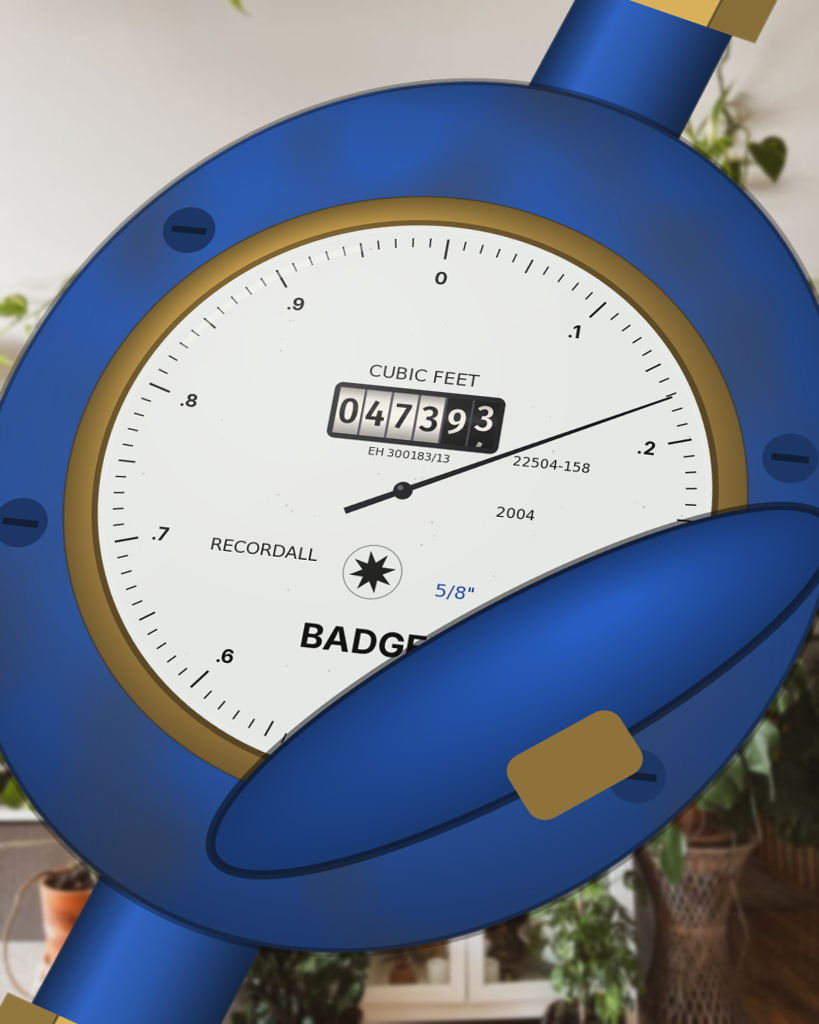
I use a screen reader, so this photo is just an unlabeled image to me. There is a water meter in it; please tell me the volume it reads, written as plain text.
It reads 47393.17 ft³
